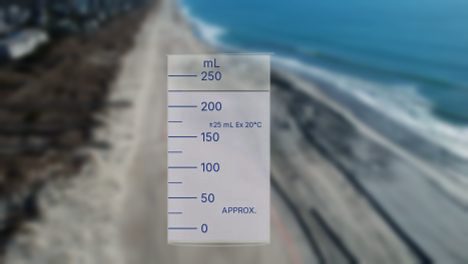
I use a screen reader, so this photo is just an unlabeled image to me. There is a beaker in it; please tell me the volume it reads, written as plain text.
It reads 225 mL
